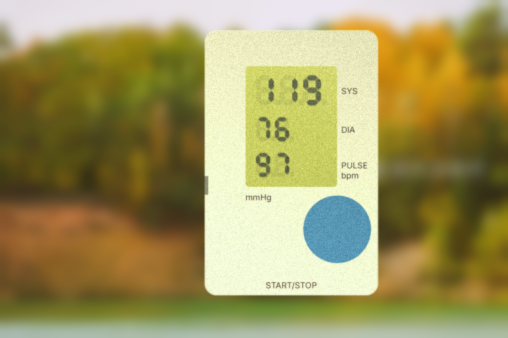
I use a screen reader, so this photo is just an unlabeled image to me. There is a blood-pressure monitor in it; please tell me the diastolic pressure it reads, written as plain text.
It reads 76 mmHg
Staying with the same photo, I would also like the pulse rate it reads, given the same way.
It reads 97 bpm
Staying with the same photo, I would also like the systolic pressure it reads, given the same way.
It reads 119 mmHg
